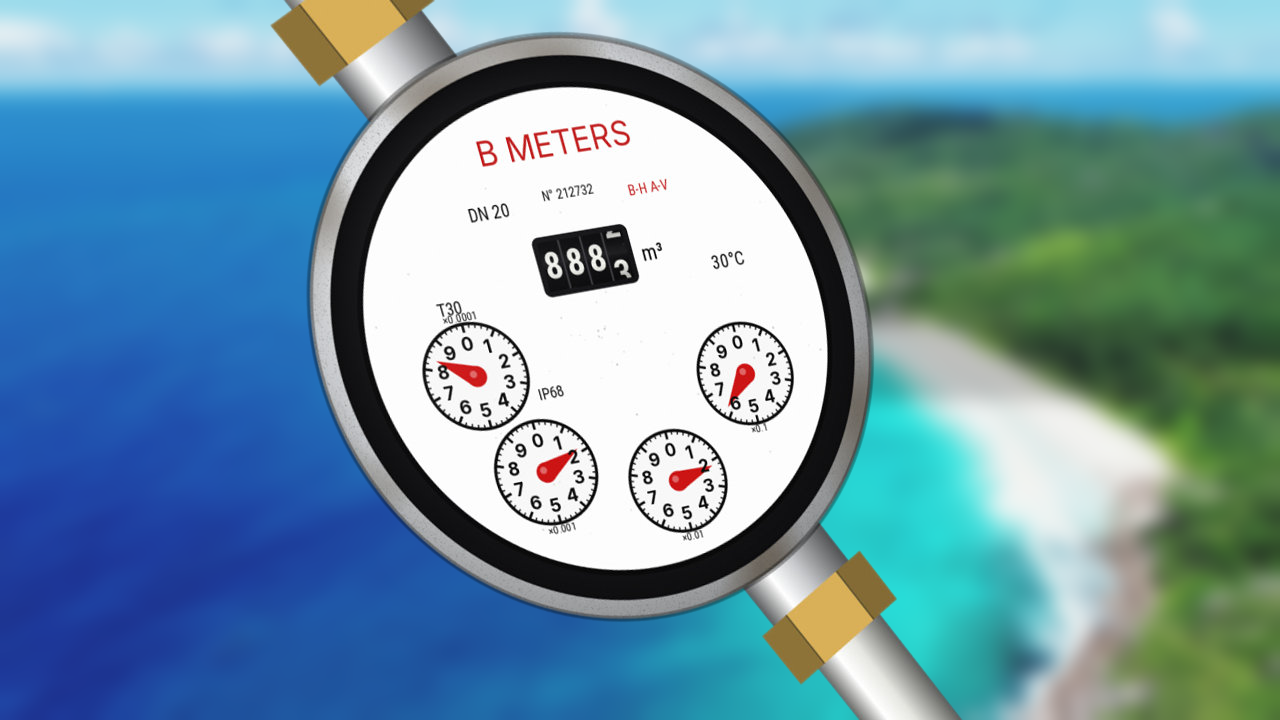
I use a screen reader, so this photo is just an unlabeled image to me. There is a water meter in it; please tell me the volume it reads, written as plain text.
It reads 8882.6218 m³
